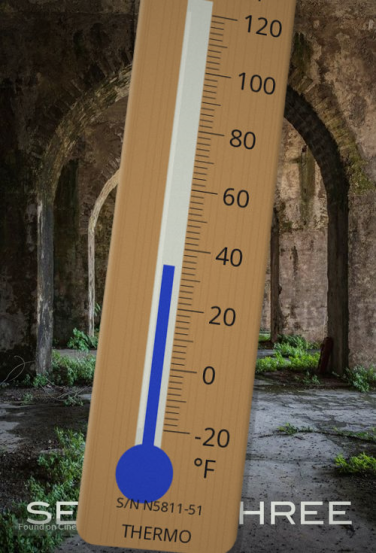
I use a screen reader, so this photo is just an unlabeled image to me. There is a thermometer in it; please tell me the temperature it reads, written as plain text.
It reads 34 °F
